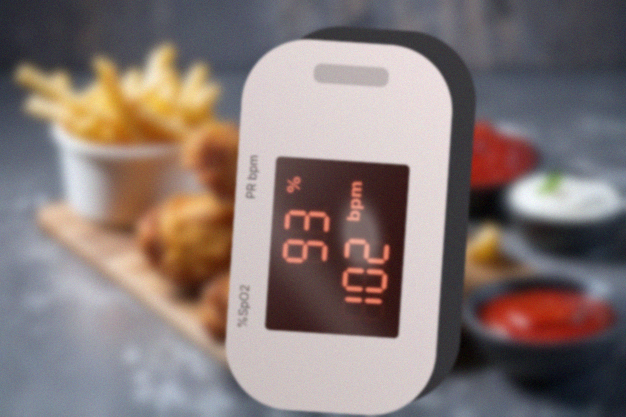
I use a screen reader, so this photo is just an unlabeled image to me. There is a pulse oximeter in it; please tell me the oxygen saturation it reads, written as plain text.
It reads 93 %
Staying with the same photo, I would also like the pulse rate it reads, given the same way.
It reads 102 bpm
